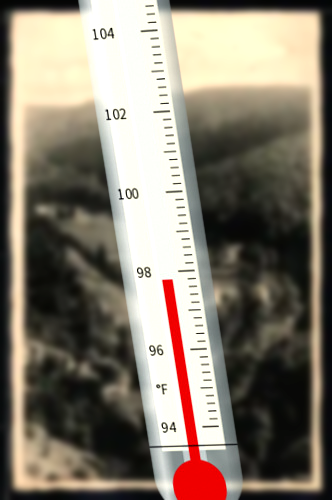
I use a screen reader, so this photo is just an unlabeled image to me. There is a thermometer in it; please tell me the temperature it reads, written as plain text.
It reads 97.8 °F
